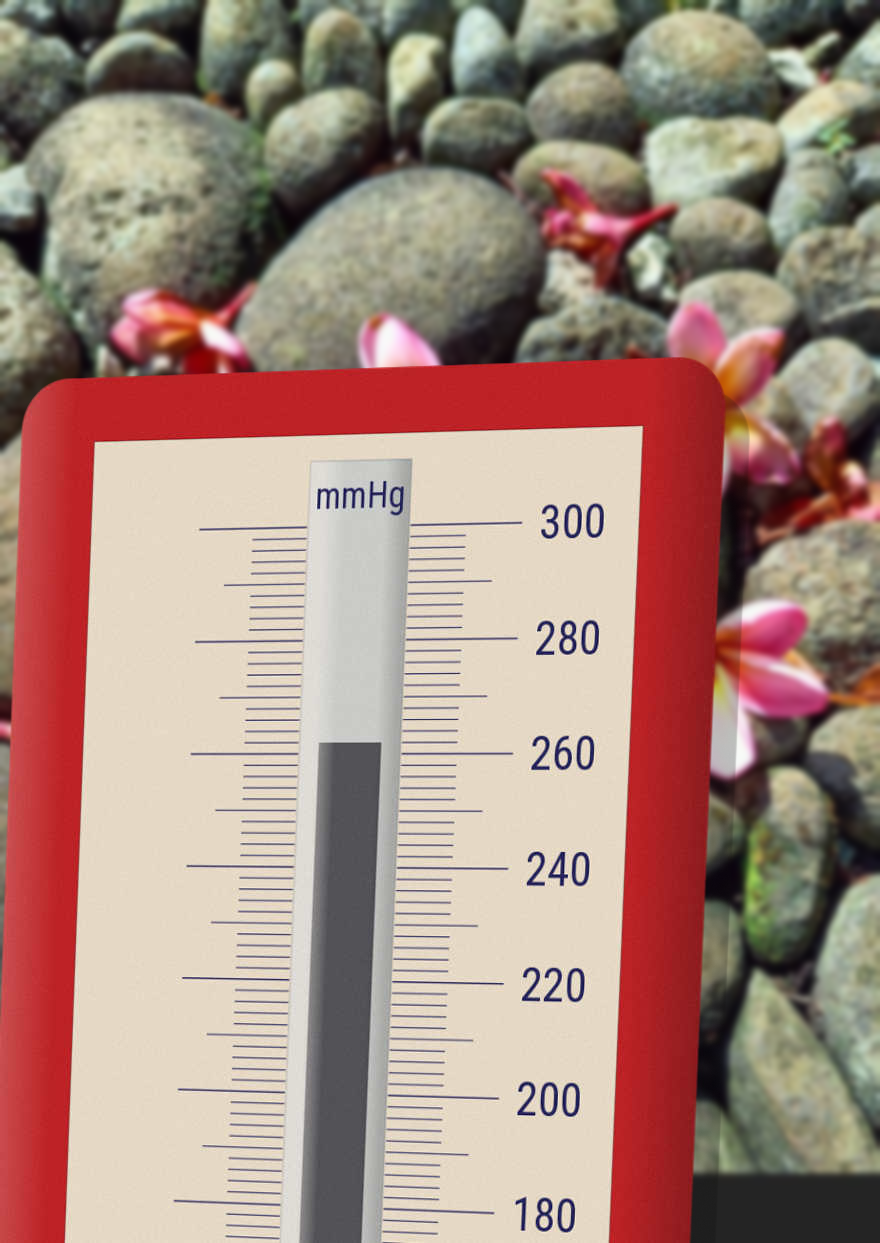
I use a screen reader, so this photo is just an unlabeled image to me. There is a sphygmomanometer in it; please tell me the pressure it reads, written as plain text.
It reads 262 mmHg
